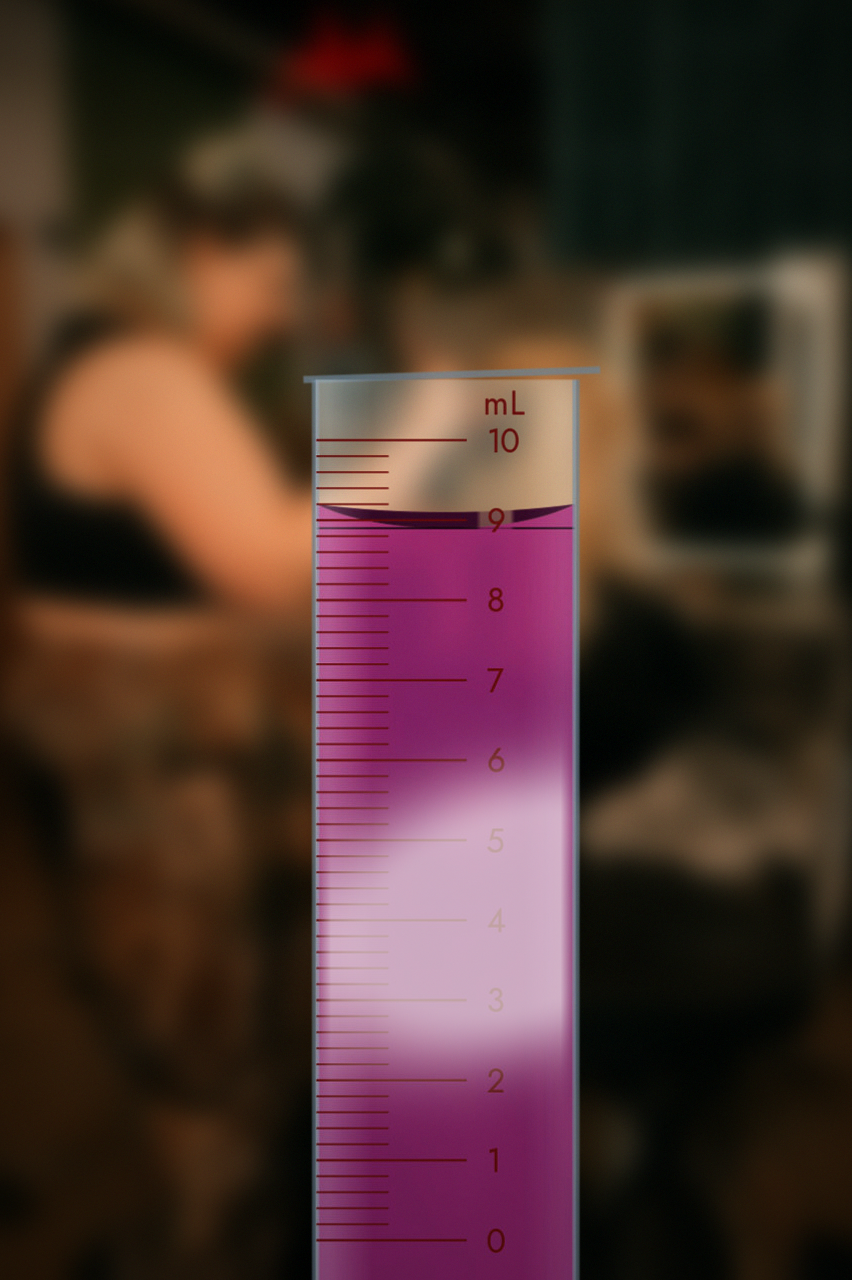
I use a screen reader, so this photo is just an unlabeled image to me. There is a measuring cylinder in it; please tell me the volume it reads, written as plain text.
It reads 8.9 mL
